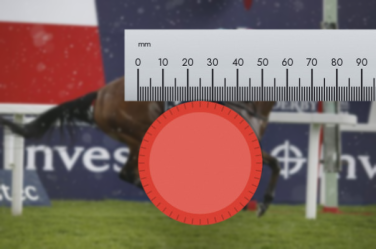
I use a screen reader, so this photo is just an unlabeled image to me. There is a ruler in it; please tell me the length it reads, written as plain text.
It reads 50 mm
